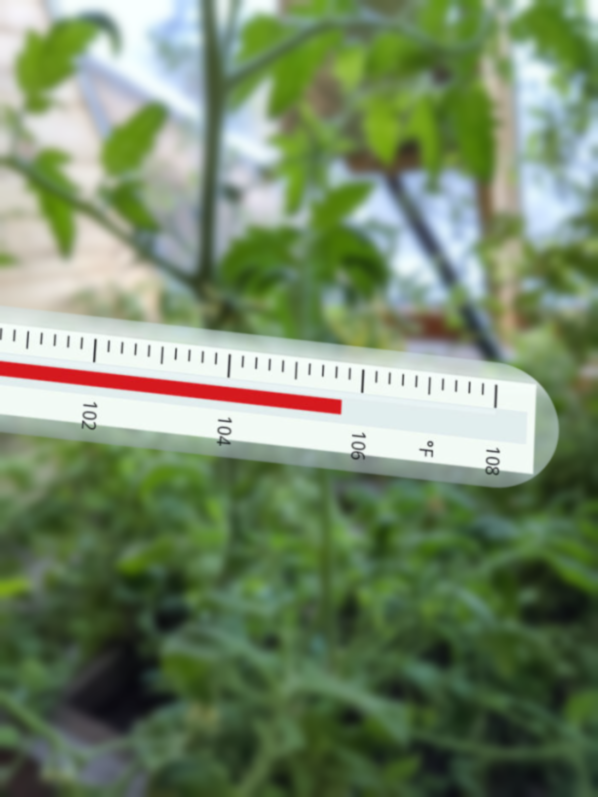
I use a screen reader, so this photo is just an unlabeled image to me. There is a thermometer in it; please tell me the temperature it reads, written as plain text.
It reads 105.7 °F
